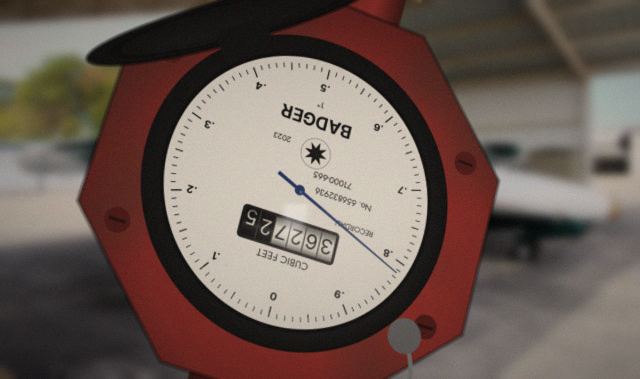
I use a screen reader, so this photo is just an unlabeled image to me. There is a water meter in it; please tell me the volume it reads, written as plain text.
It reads 362724.81 ft³
